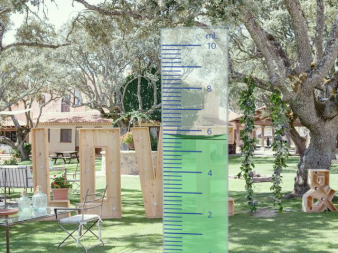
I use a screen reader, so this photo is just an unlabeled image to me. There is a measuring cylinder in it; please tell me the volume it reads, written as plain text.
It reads 5.6 mL
